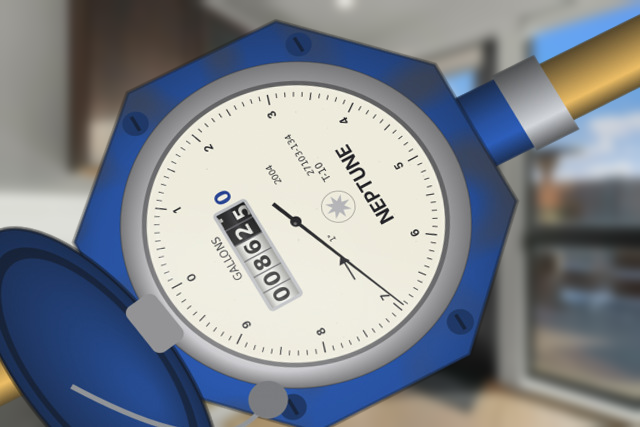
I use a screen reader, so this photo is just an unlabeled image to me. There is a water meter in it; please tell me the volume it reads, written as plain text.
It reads 86246.9 gal
